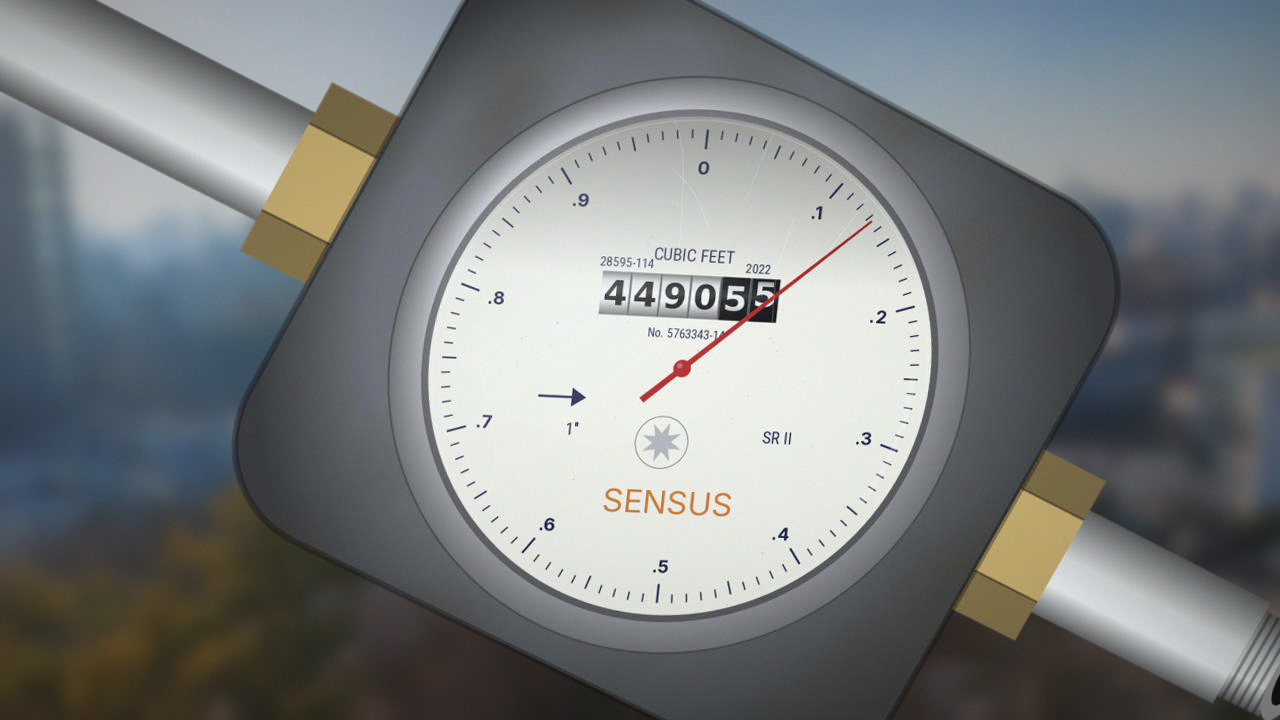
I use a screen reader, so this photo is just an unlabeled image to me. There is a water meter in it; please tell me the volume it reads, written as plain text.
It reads 449055.13 ft³
